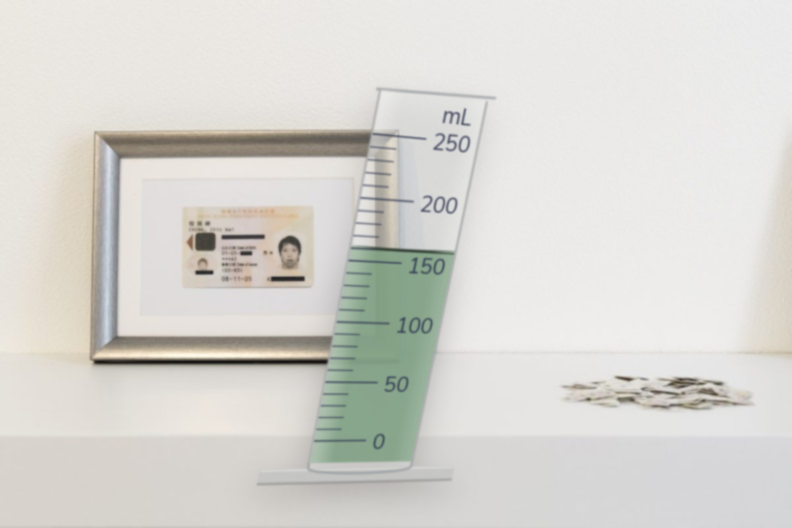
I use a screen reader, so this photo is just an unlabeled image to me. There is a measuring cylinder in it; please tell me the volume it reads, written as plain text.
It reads 160 mL
